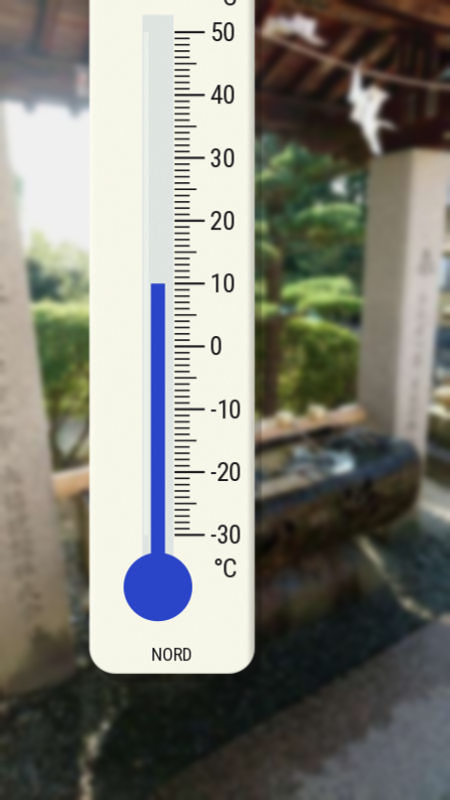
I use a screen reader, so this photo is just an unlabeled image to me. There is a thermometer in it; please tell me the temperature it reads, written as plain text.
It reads 10 °C
